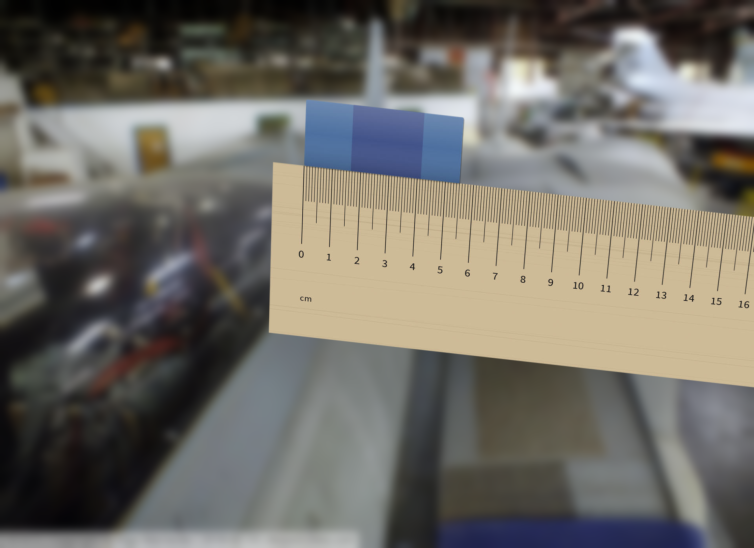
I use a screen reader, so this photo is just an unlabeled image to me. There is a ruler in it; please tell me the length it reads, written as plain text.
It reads 5.5 cm
